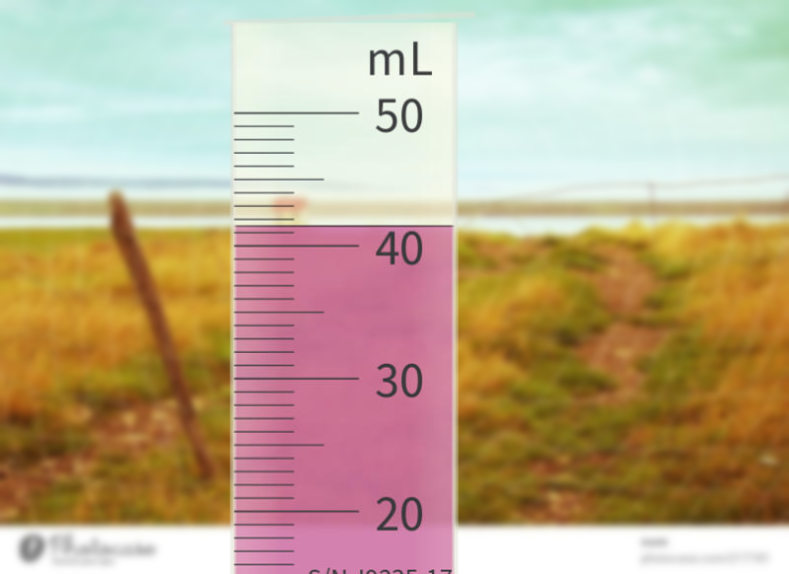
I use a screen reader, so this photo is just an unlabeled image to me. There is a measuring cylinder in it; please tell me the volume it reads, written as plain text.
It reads 41.5 mL
